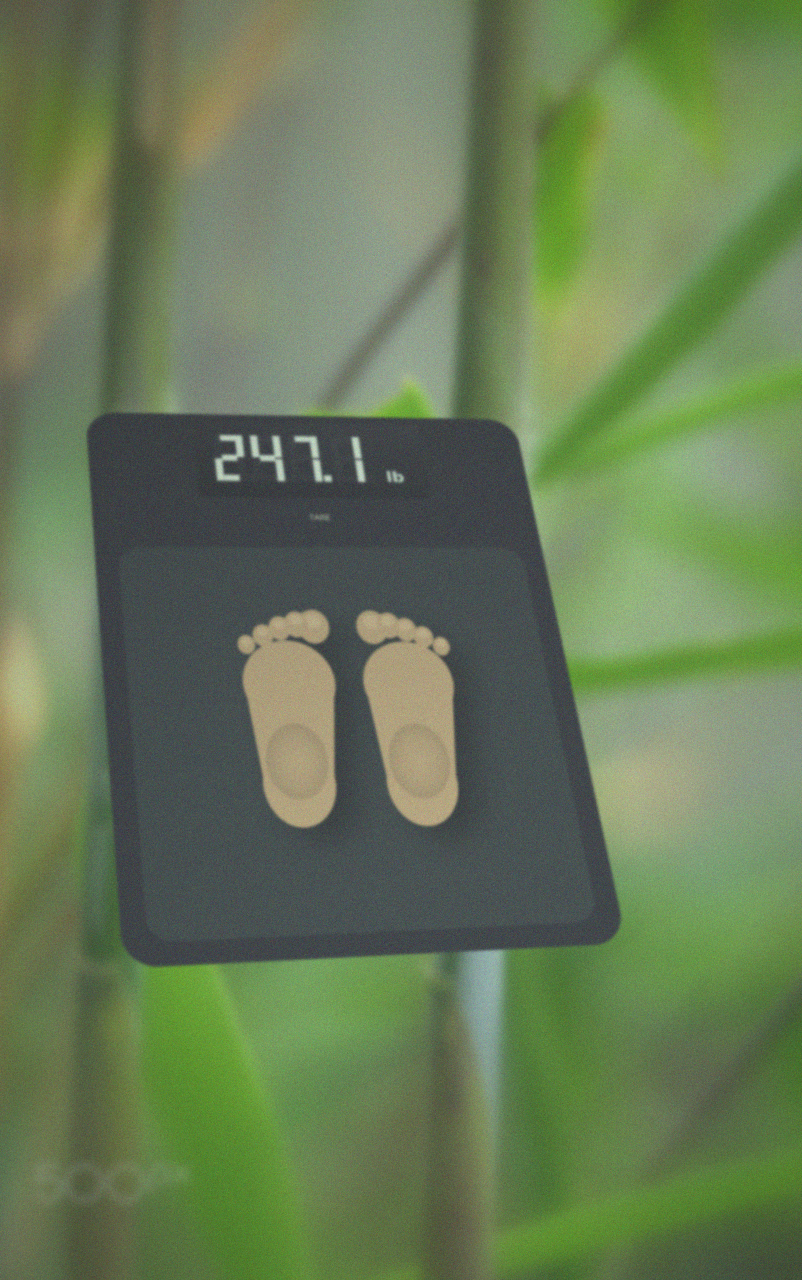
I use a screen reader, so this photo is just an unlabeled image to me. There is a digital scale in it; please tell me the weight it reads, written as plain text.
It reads 247.1 lb
